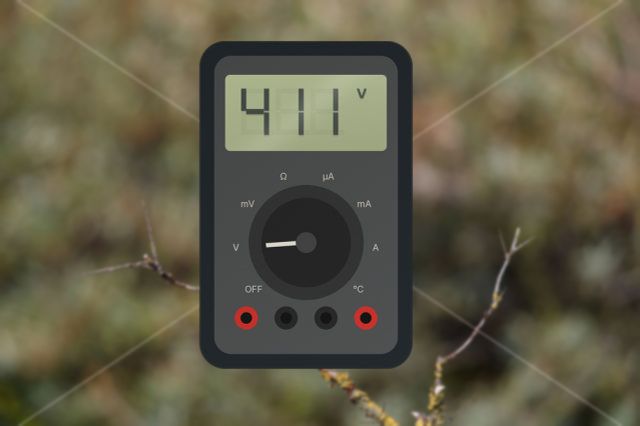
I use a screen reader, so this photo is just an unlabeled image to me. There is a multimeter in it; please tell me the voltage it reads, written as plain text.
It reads 411 V
